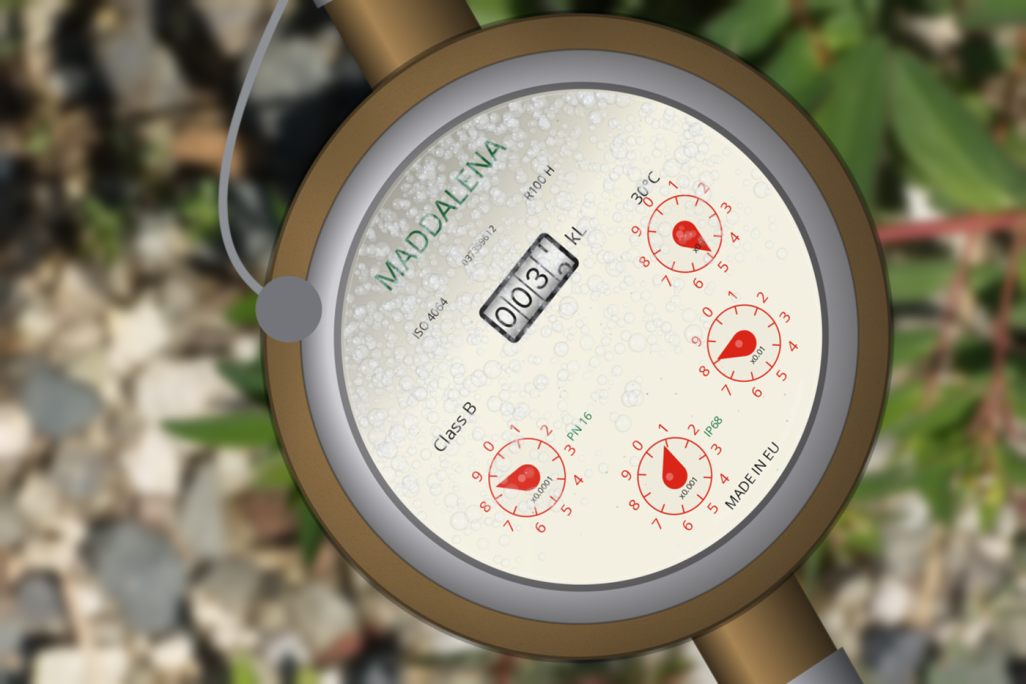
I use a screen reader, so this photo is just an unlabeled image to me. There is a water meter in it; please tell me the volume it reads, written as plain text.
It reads 31.4808 kL
